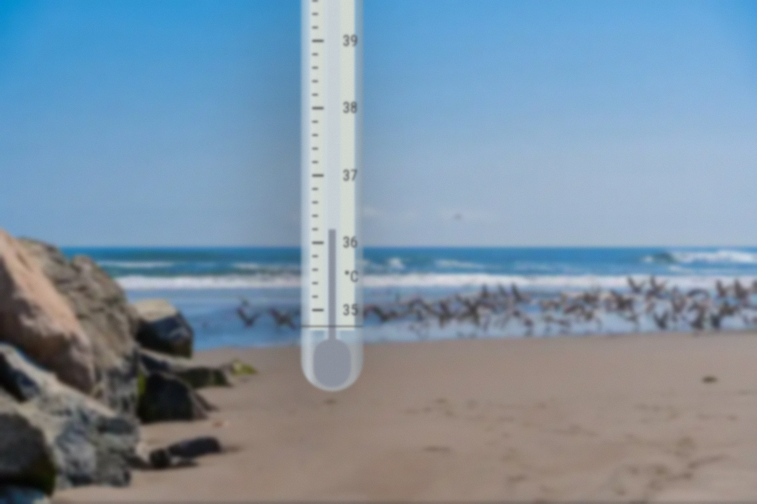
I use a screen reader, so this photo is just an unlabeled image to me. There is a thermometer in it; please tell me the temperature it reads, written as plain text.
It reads 36.2 °C
